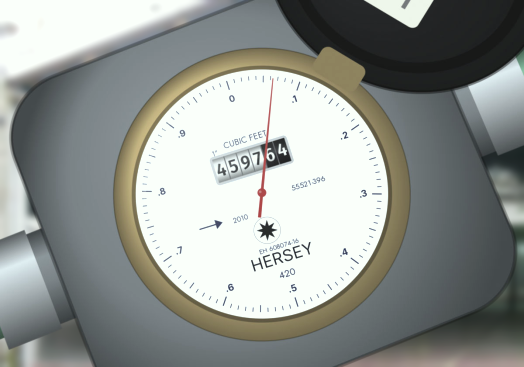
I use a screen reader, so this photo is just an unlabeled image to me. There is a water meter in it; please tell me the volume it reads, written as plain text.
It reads 459764.06 ft³
